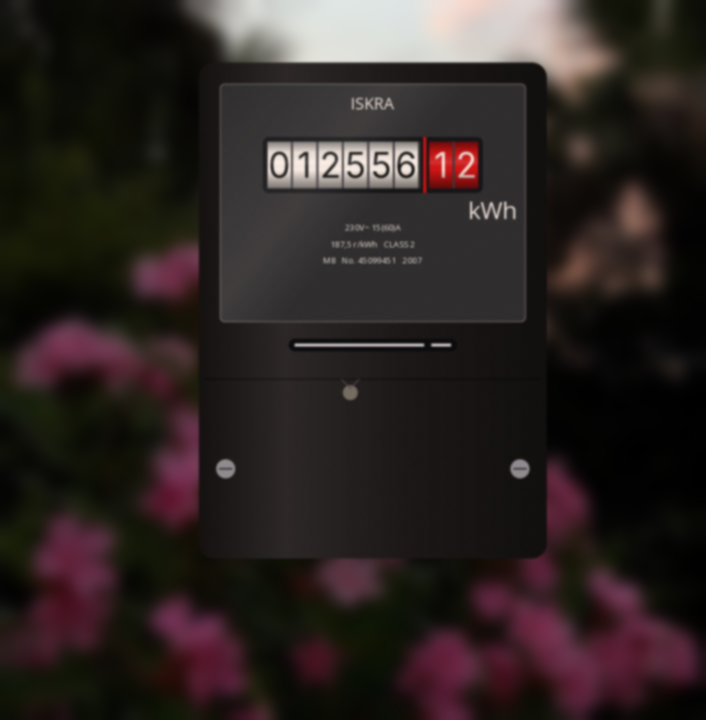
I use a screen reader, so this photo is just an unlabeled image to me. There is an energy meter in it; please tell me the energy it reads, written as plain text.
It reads 12556.12 kWh
